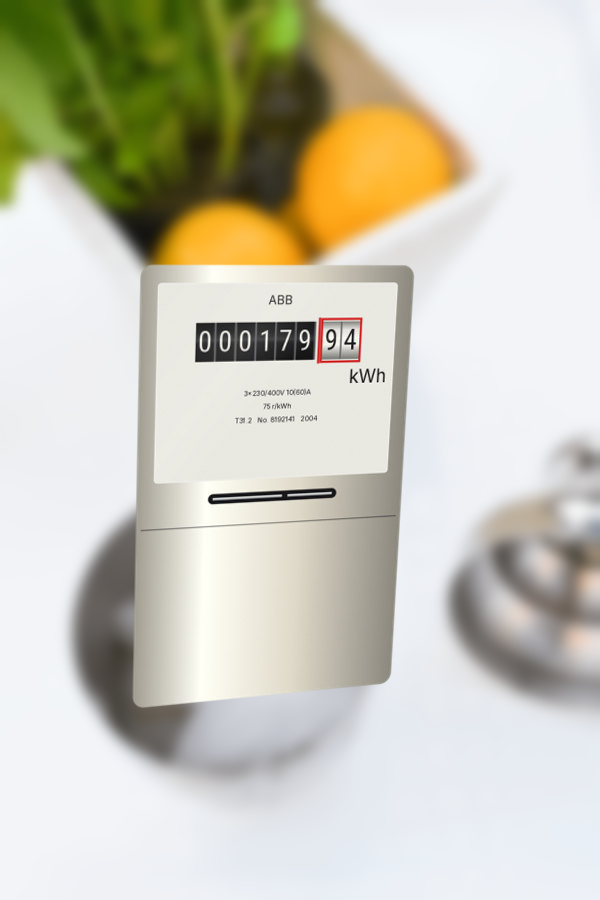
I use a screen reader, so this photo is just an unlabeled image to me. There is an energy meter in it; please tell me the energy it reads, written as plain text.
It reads 179.94 kWh
